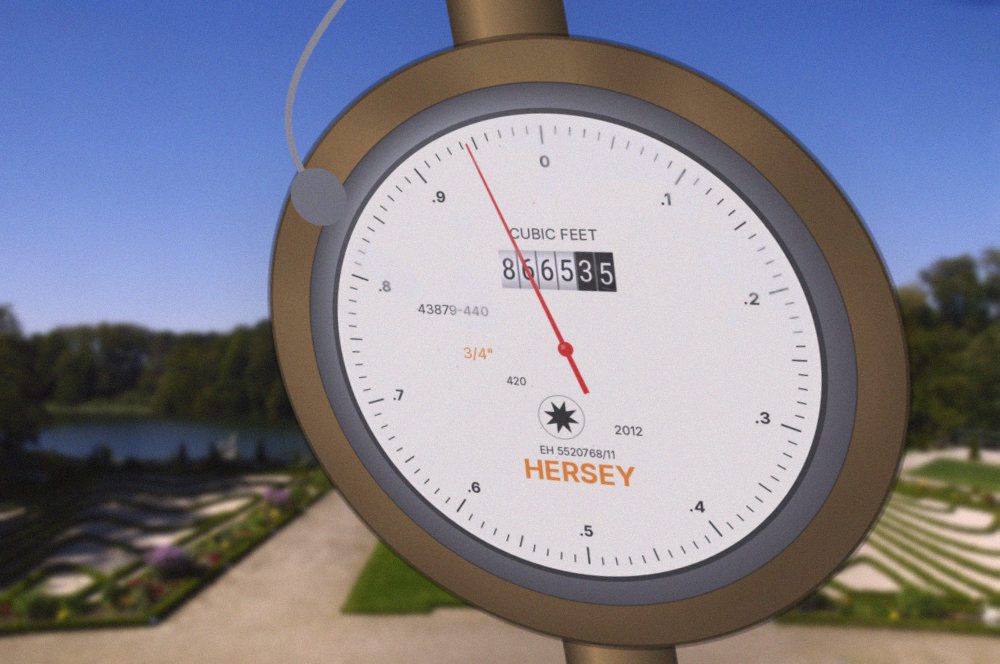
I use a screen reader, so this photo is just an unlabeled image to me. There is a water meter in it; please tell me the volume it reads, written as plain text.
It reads 866534.94 ft³
